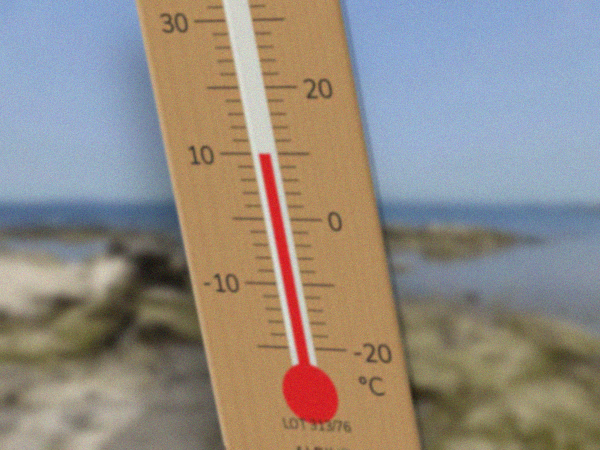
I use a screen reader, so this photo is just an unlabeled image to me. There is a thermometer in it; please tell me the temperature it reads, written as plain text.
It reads 10 °C
